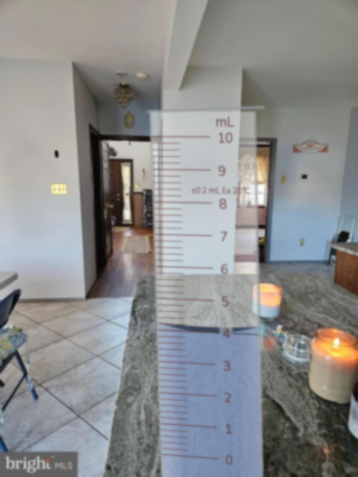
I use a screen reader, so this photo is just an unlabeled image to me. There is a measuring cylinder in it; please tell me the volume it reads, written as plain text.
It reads 4 mL
